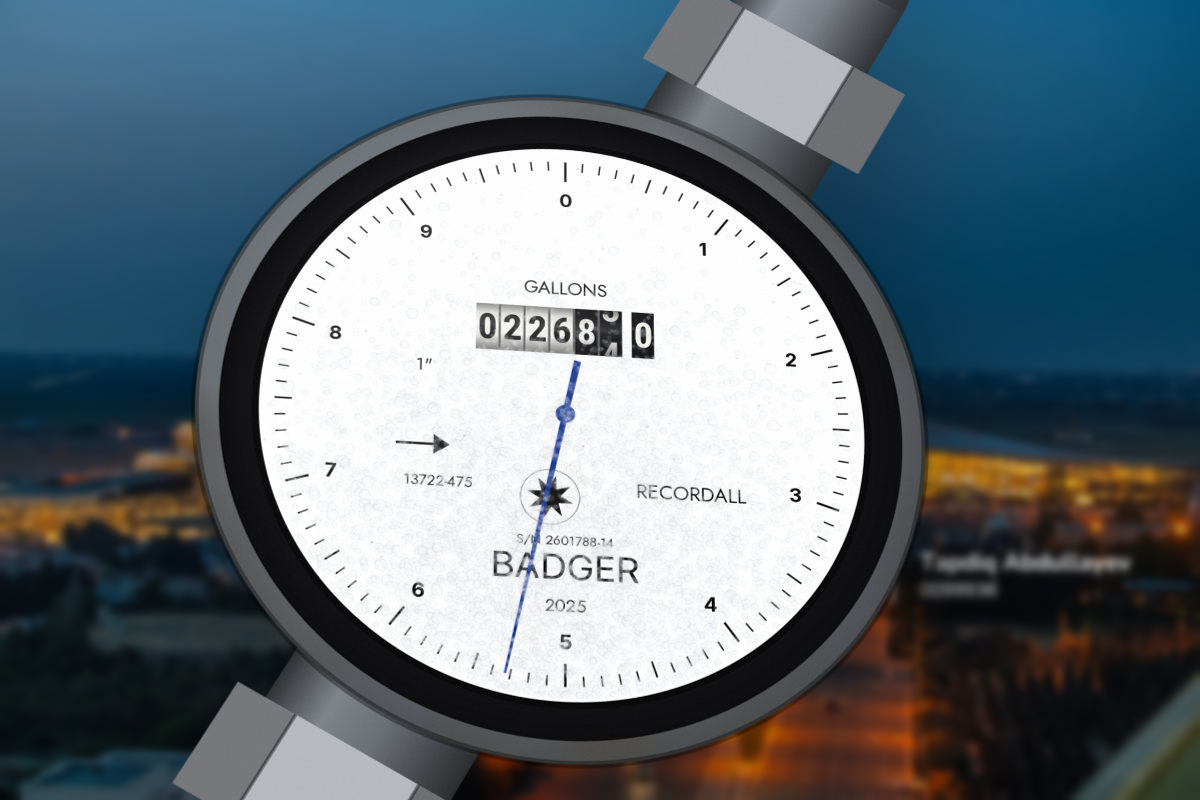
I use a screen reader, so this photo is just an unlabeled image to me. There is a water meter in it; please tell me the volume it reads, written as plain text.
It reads 226835.3 gal
